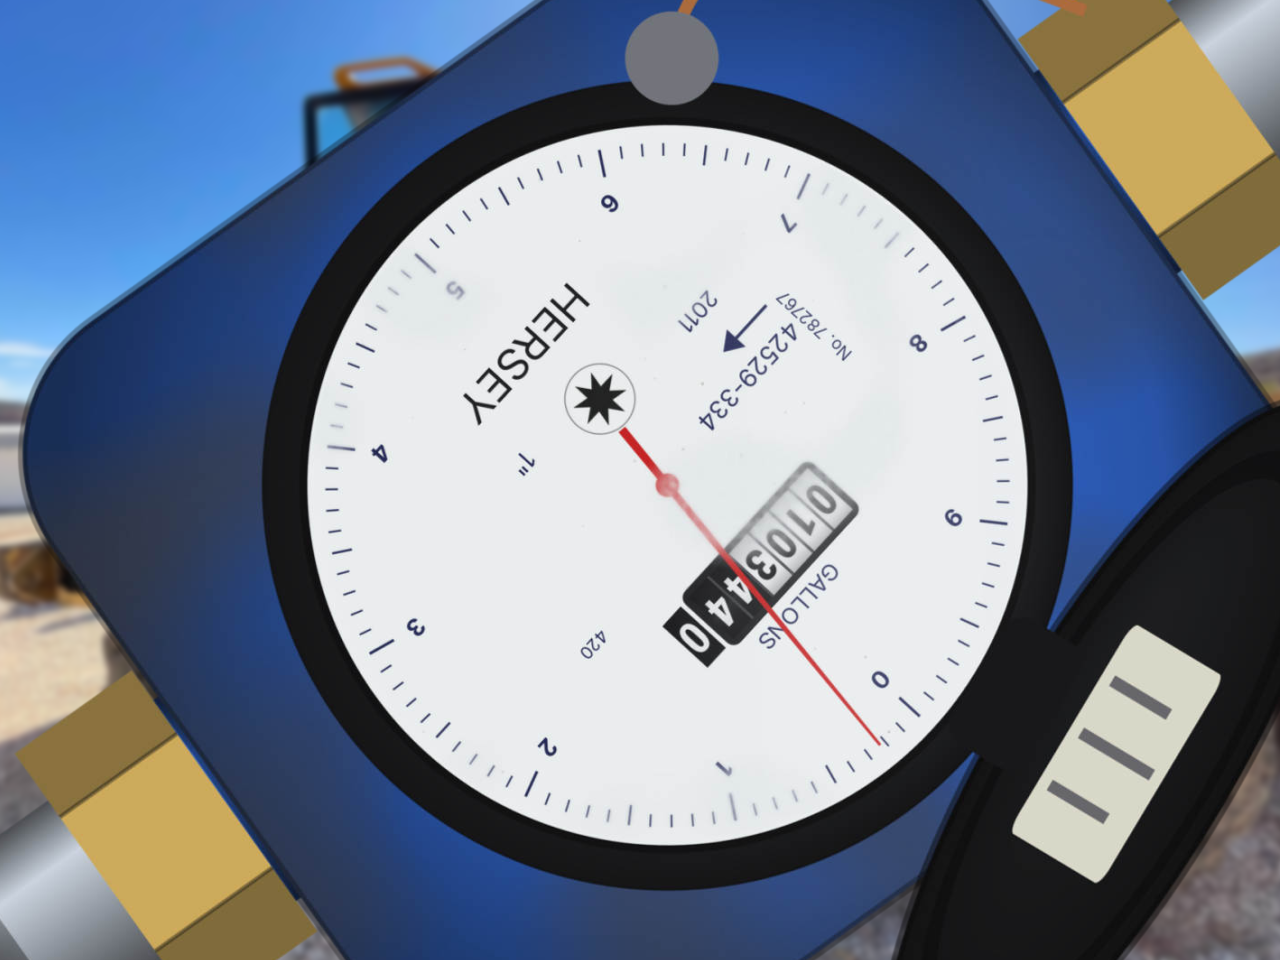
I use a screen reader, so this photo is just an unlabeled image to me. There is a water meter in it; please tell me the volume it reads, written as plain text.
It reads 103440.2 gal
